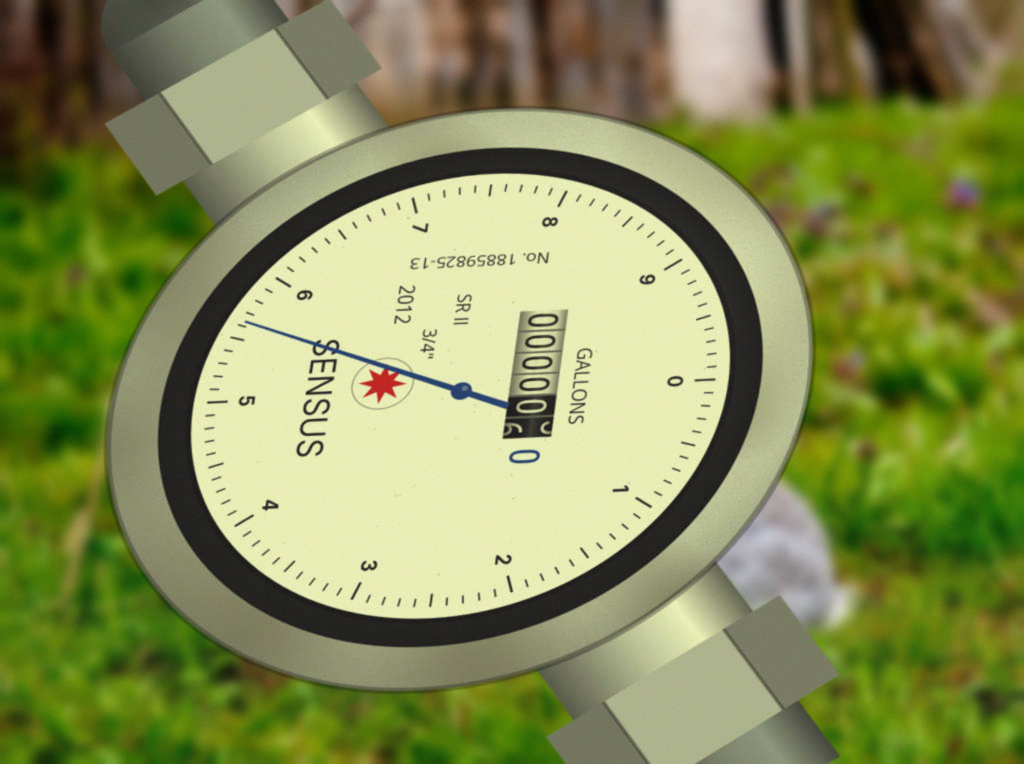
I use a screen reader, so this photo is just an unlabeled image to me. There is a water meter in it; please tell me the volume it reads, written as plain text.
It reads 55.6 gal
